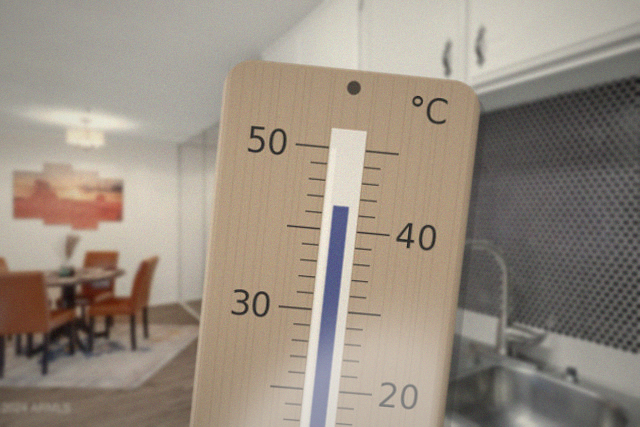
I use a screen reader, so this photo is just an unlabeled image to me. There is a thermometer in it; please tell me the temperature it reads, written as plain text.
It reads 43 °C
